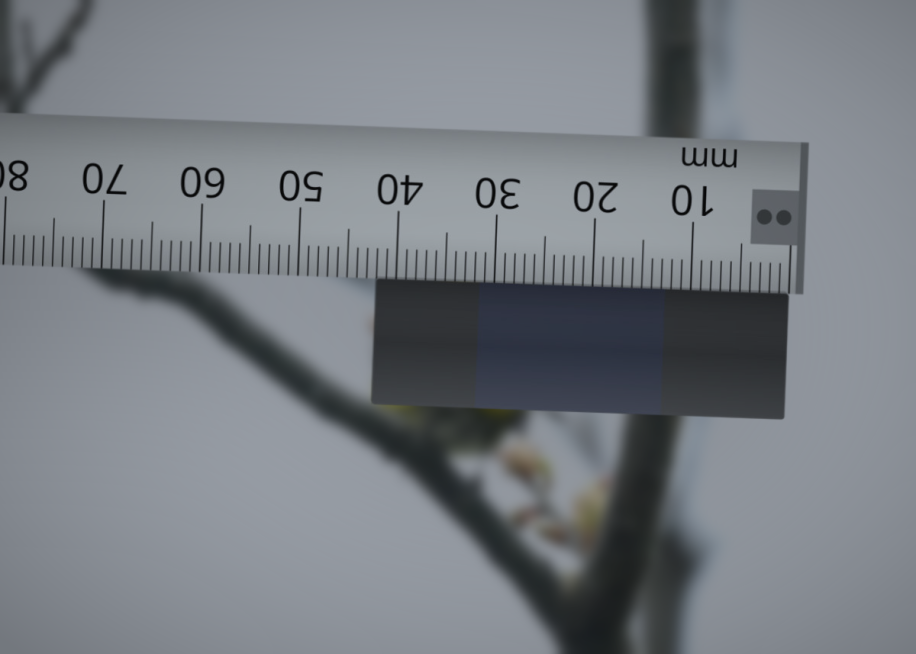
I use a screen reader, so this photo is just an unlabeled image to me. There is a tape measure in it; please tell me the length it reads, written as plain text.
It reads 42 mm
